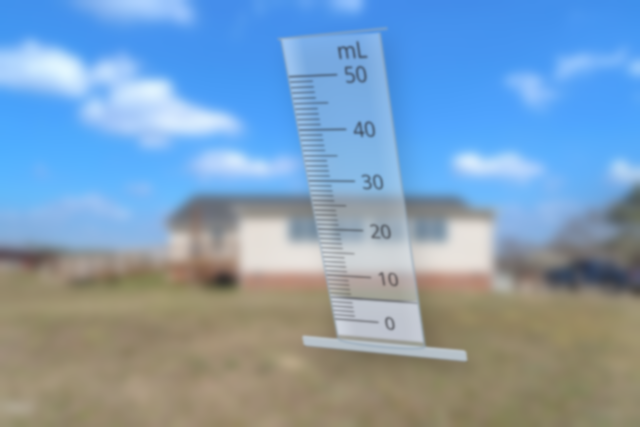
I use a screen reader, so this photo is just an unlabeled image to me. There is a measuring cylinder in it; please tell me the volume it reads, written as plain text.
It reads 5 mL
